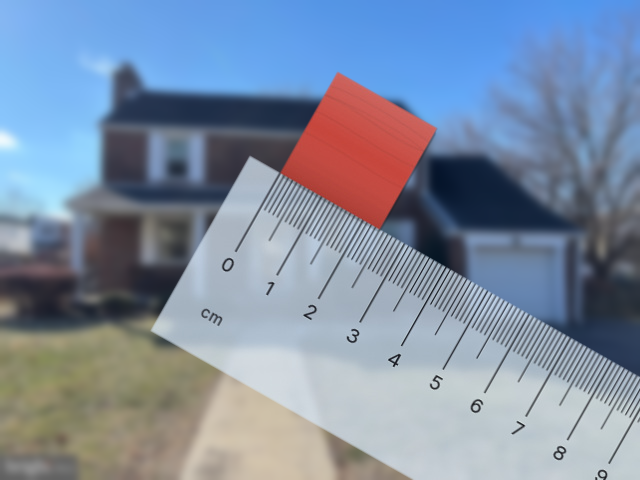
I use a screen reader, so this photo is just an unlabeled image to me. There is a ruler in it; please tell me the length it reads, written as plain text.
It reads 2.4 cm
